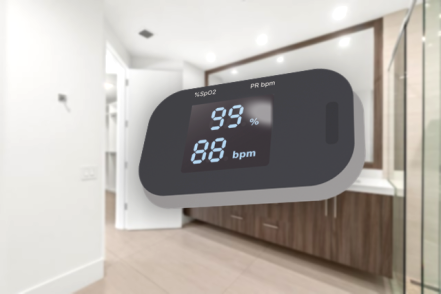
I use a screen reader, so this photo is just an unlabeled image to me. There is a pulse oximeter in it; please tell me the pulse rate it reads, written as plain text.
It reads 88 bpm
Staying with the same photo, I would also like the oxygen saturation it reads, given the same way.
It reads 99 %
